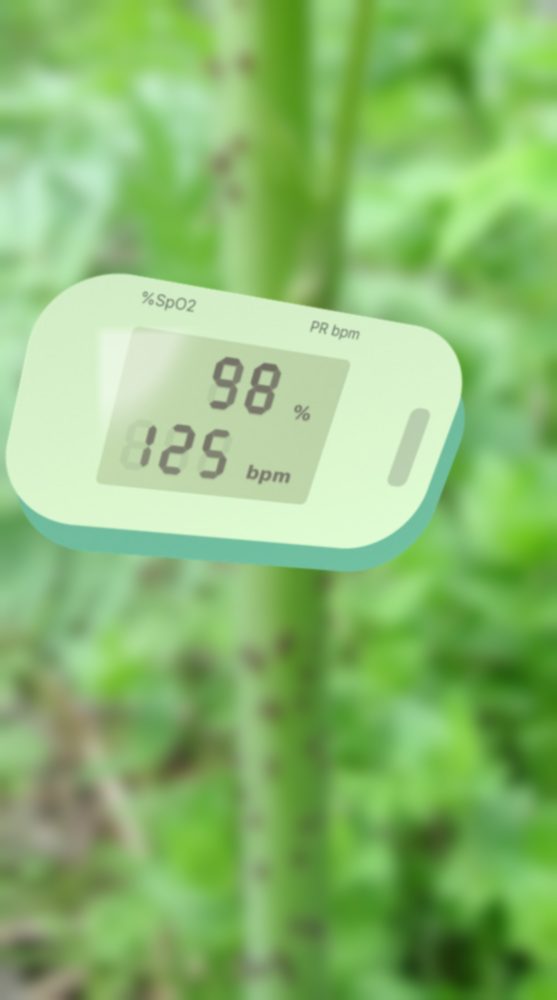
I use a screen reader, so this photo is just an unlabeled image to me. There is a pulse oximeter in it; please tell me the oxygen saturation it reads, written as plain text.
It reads 98 %
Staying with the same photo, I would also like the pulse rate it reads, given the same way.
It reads 125 bpm
